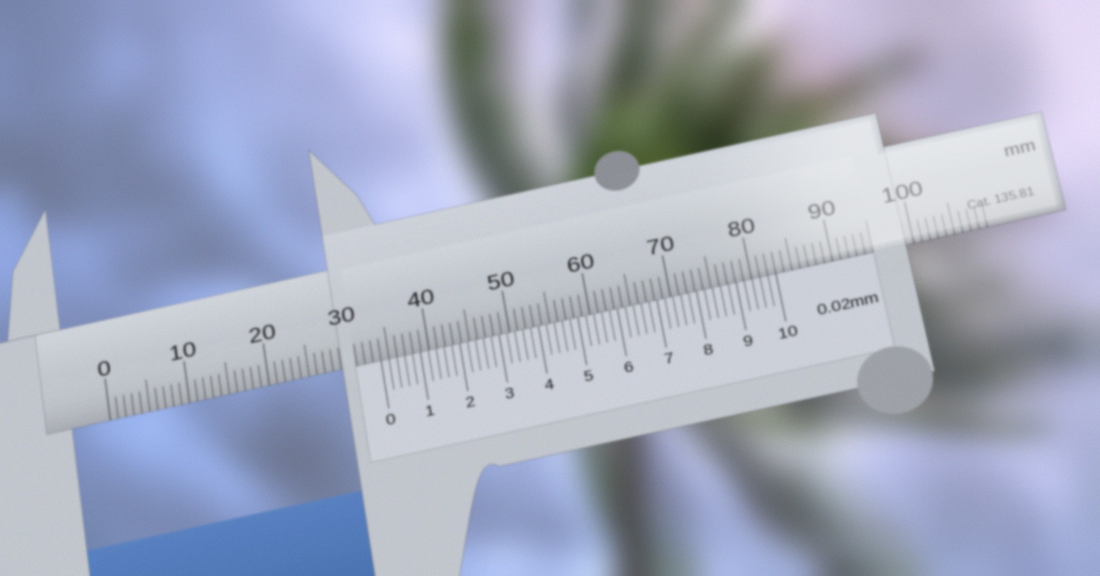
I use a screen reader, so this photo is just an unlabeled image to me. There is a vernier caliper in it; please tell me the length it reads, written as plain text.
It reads 34.0 mm
